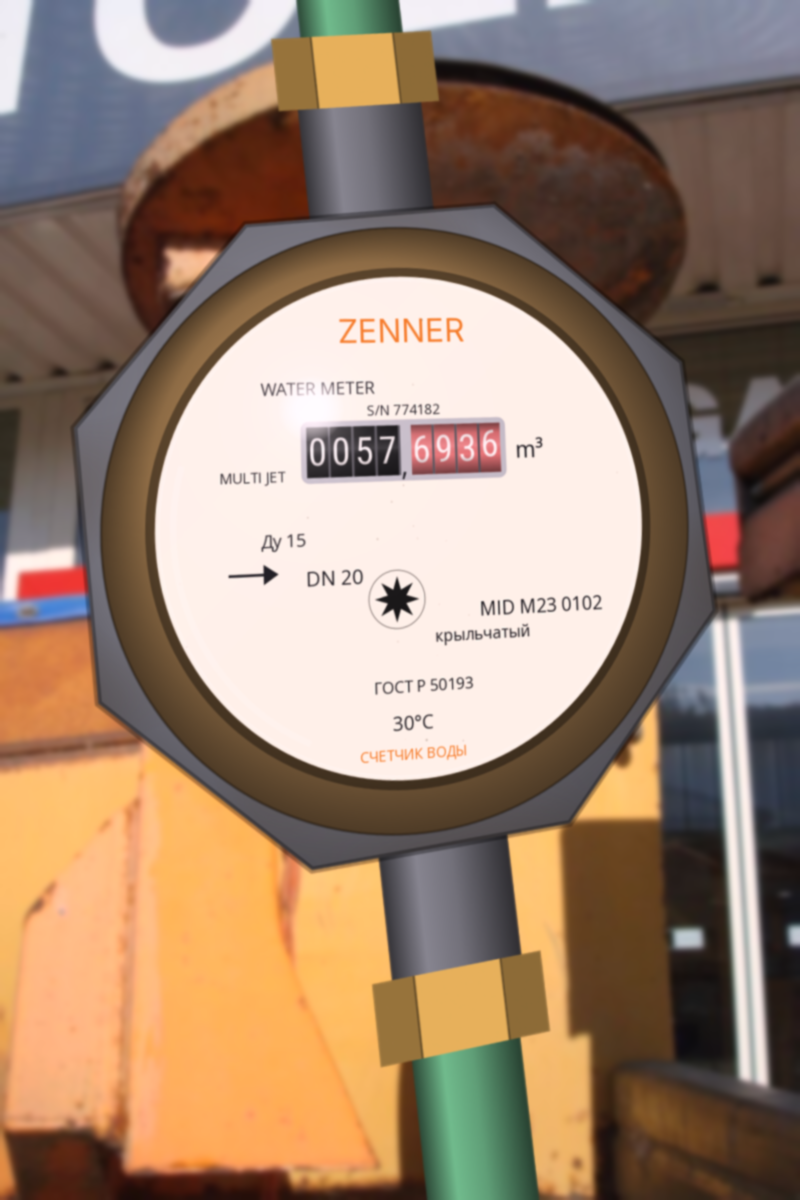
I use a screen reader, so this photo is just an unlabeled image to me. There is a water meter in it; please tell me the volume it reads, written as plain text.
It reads 57.6936 m³
